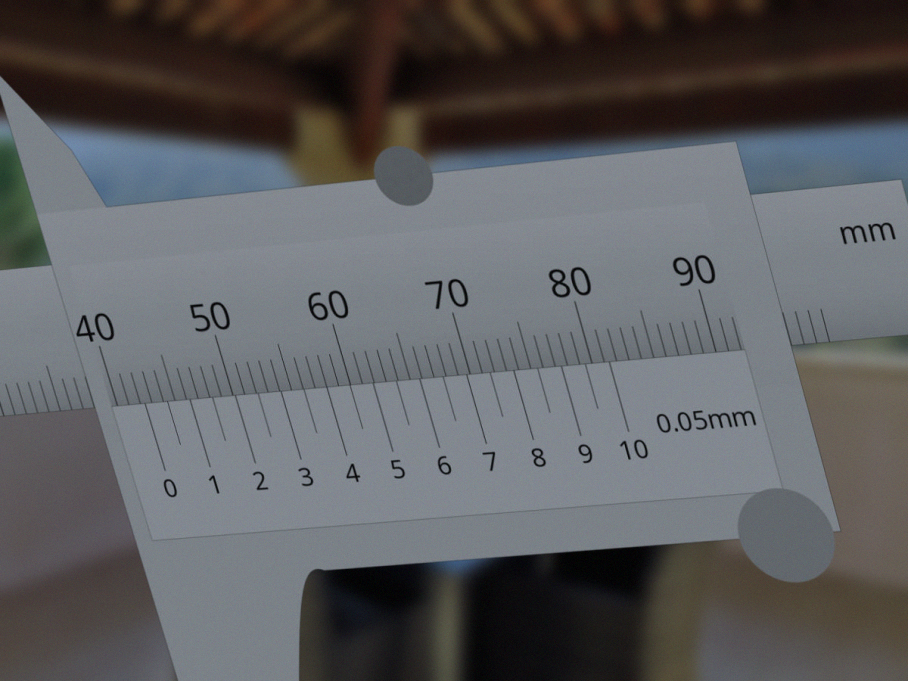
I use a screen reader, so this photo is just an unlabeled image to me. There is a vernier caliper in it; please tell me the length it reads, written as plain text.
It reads 42.4 mm
